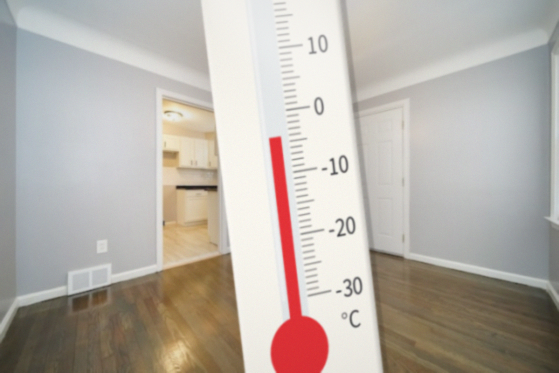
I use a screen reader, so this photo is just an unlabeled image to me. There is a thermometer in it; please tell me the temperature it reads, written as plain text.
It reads -4 °C
